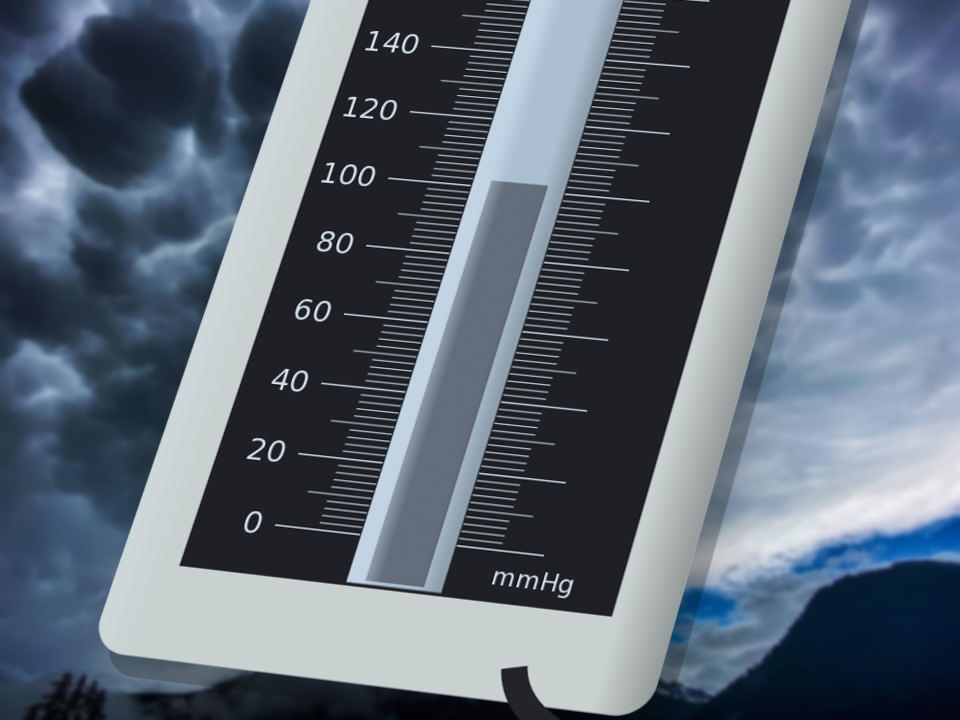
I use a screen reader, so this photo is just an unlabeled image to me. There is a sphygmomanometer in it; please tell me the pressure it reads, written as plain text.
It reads 102 mmHg
